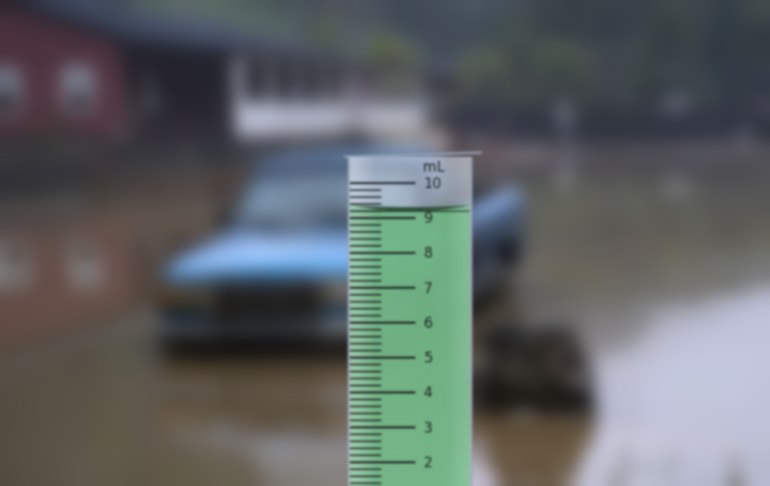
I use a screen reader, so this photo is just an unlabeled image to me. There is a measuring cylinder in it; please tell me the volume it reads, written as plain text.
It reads 9.2 mL
